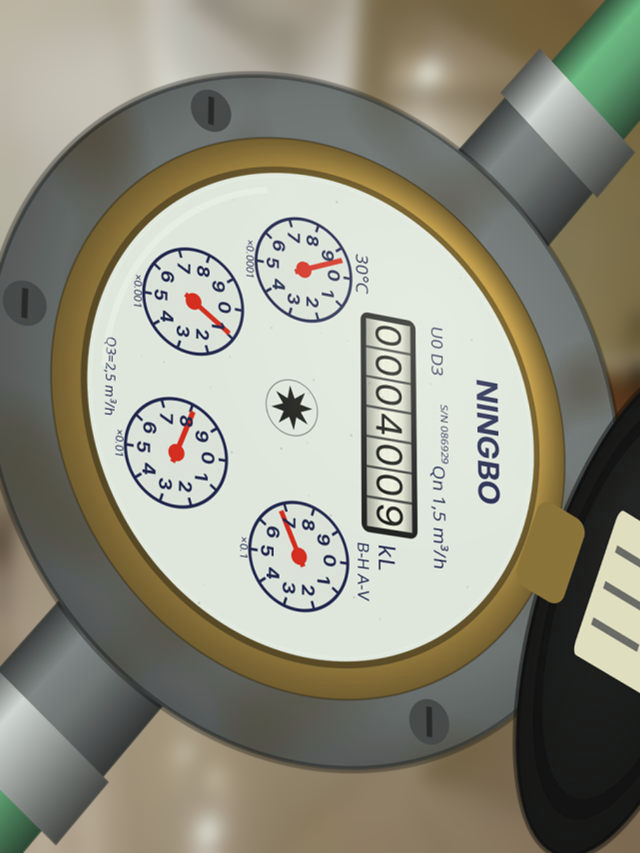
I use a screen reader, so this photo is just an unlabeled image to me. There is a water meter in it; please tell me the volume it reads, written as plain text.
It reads 4009.6809 kL
